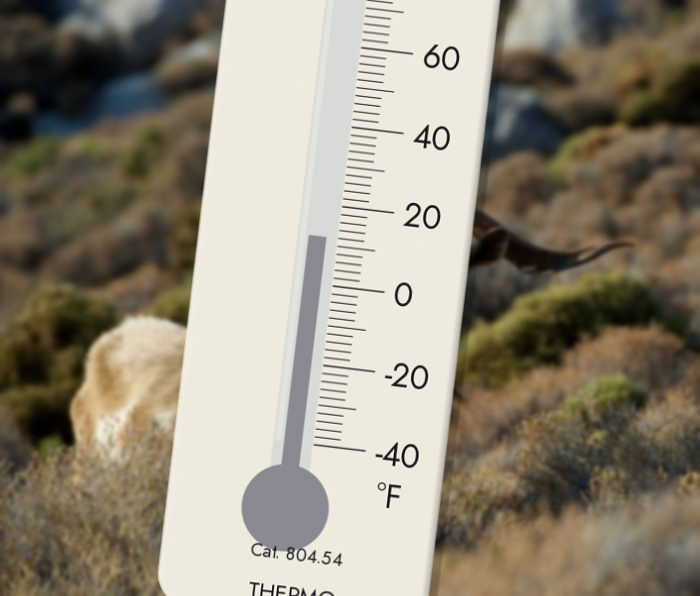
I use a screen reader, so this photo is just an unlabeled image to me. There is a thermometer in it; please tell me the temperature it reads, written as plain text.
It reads 12 °F
